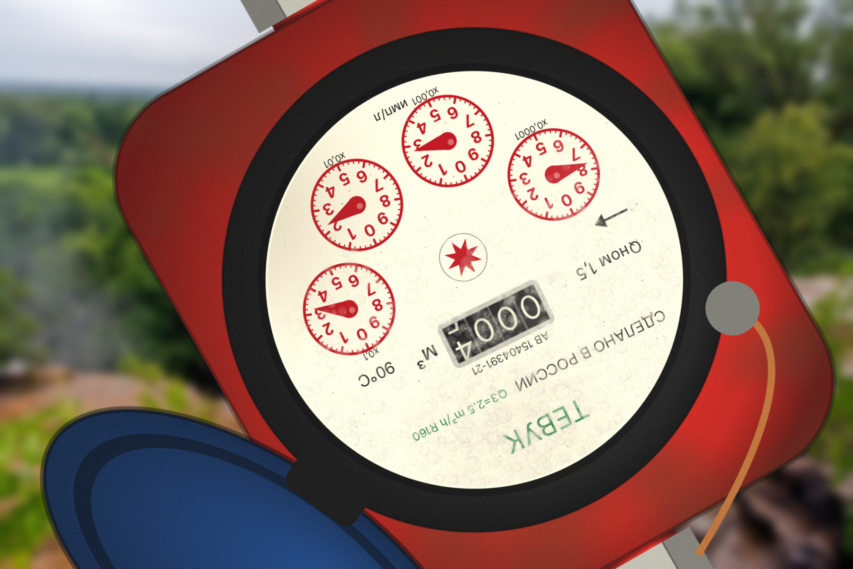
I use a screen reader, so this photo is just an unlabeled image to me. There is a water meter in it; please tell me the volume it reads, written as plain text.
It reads 4.3227 m³
